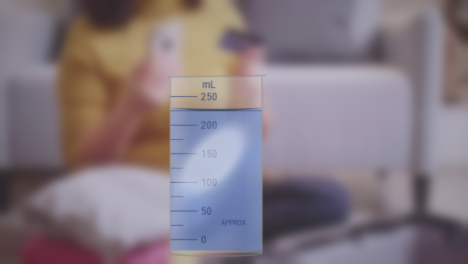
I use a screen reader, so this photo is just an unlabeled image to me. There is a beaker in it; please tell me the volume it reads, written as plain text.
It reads 225 mL
